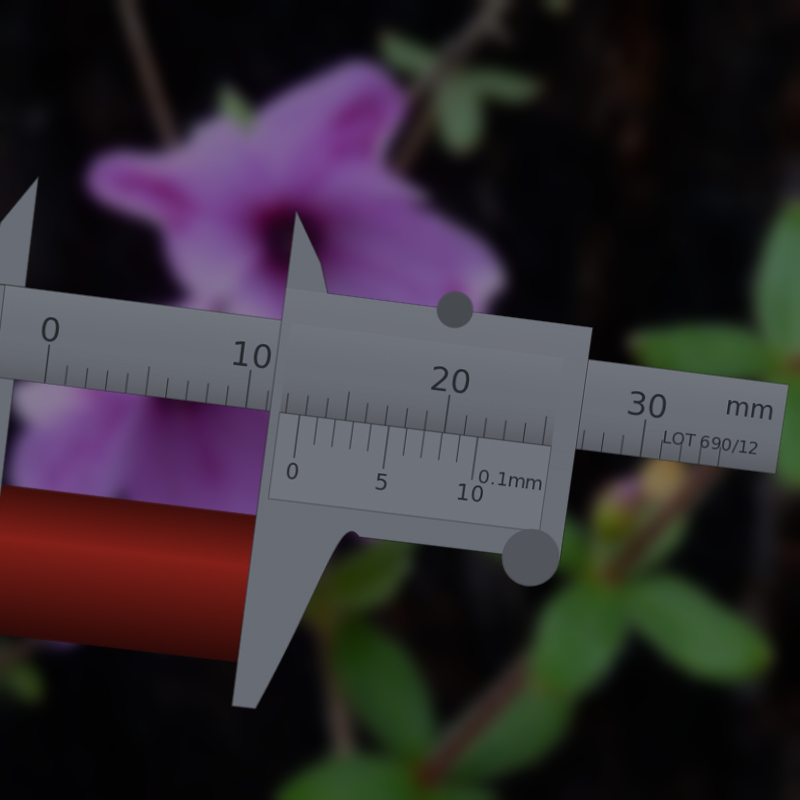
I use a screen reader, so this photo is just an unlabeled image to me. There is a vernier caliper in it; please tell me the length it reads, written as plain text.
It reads 12.7 mm
